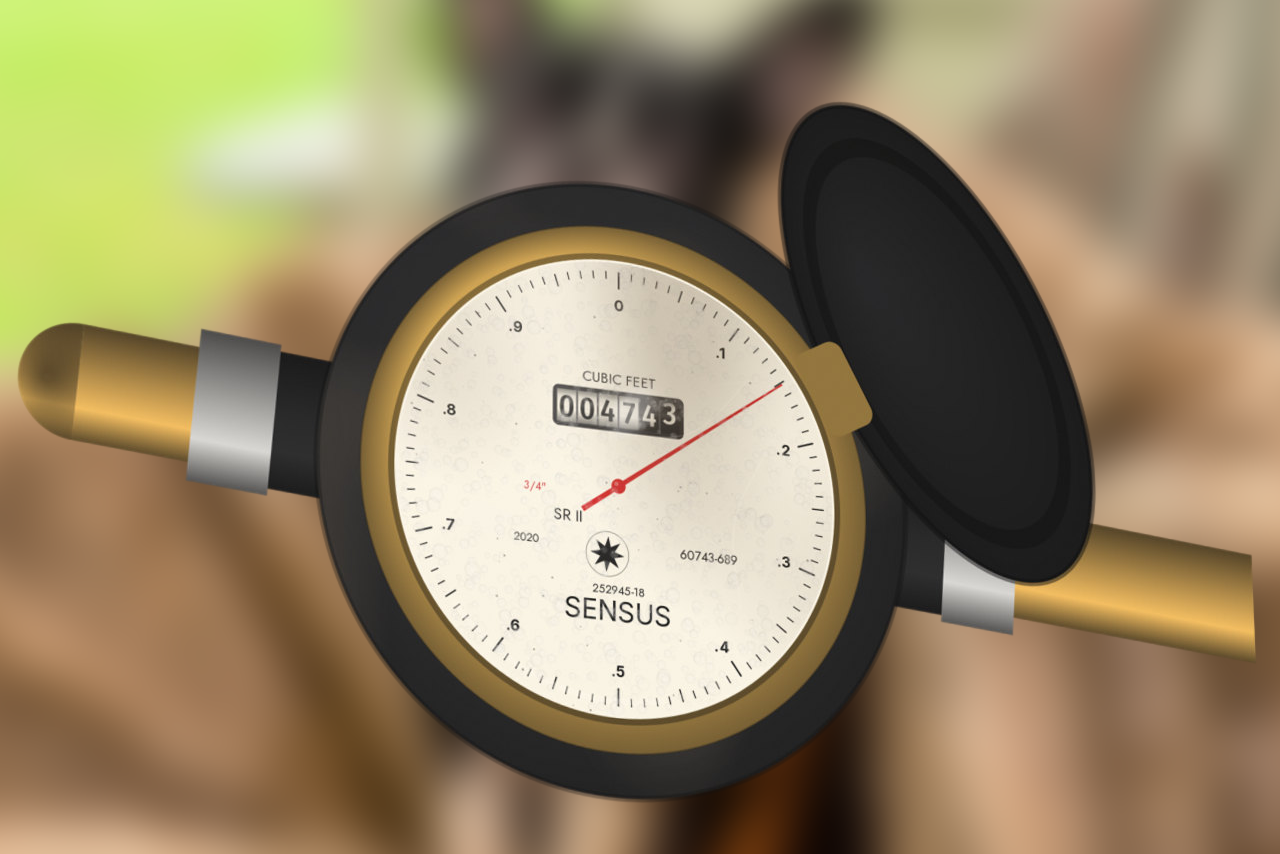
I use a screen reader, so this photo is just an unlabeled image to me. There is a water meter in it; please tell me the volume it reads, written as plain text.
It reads 4743.15 ft³
